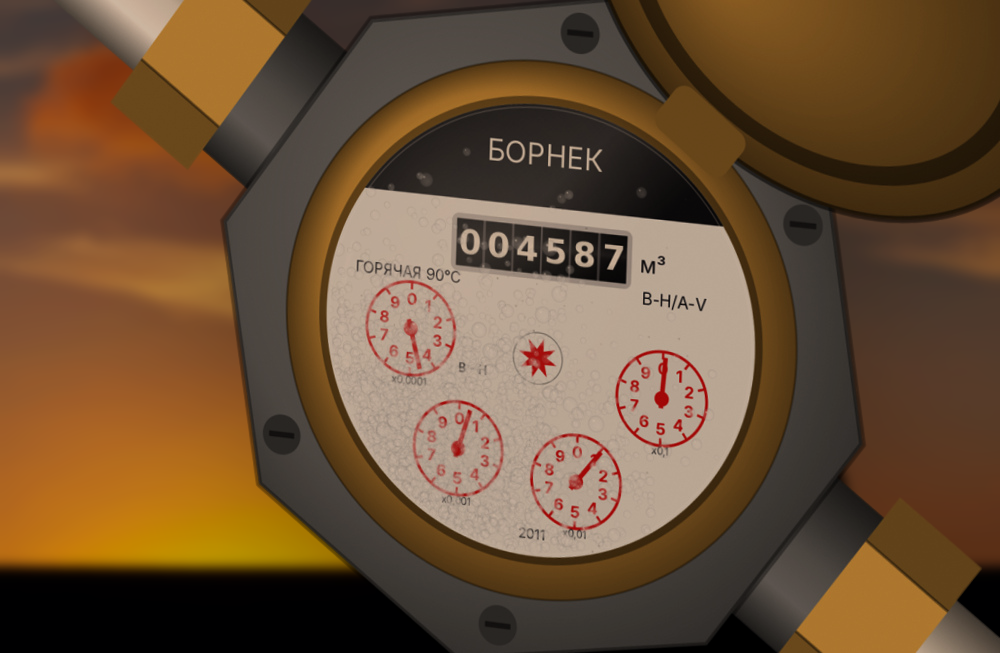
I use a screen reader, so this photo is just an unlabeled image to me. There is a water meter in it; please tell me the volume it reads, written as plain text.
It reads 4587.0104 m³
